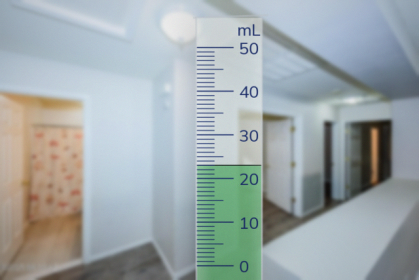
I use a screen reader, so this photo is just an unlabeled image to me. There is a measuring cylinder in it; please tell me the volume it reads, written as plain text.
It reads 23 mL
